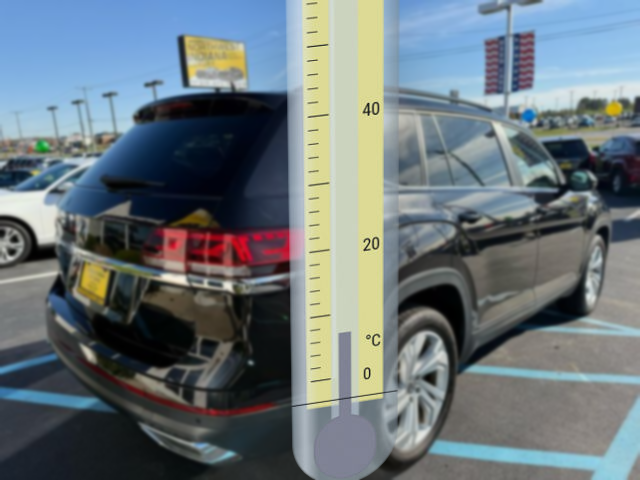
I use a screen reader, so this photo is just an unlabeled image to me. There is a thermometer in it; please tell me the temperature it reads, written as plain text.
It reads 7 °C
